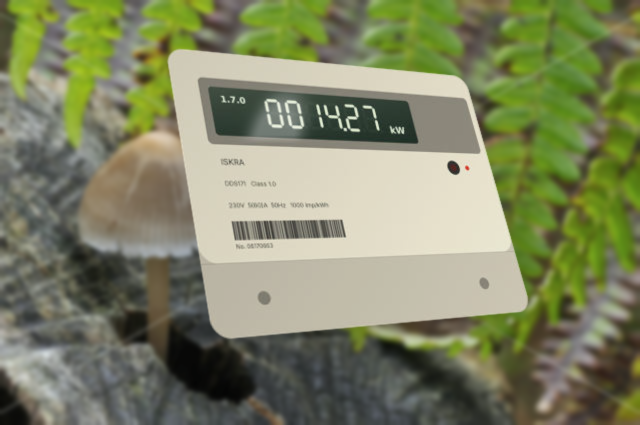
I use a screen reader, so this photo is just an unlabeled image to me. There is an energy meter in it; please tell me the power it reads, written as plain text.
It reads 14.27 kW
